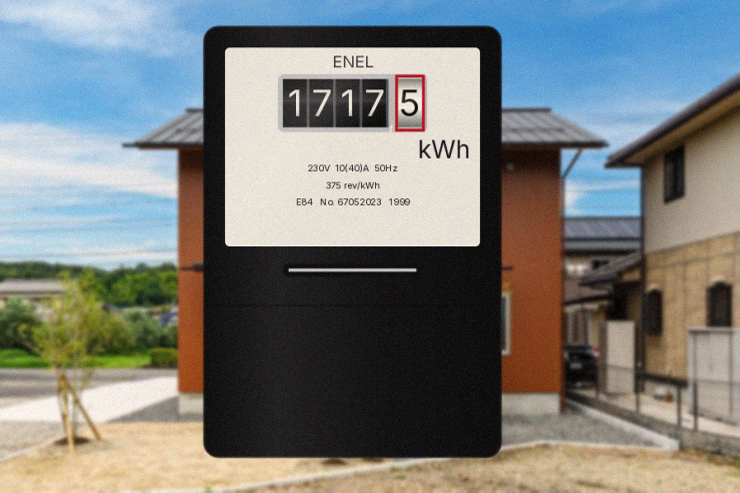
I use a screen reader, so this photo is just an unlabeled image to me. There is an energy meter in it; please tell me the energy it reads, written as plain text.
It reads 1717.5 kWh
